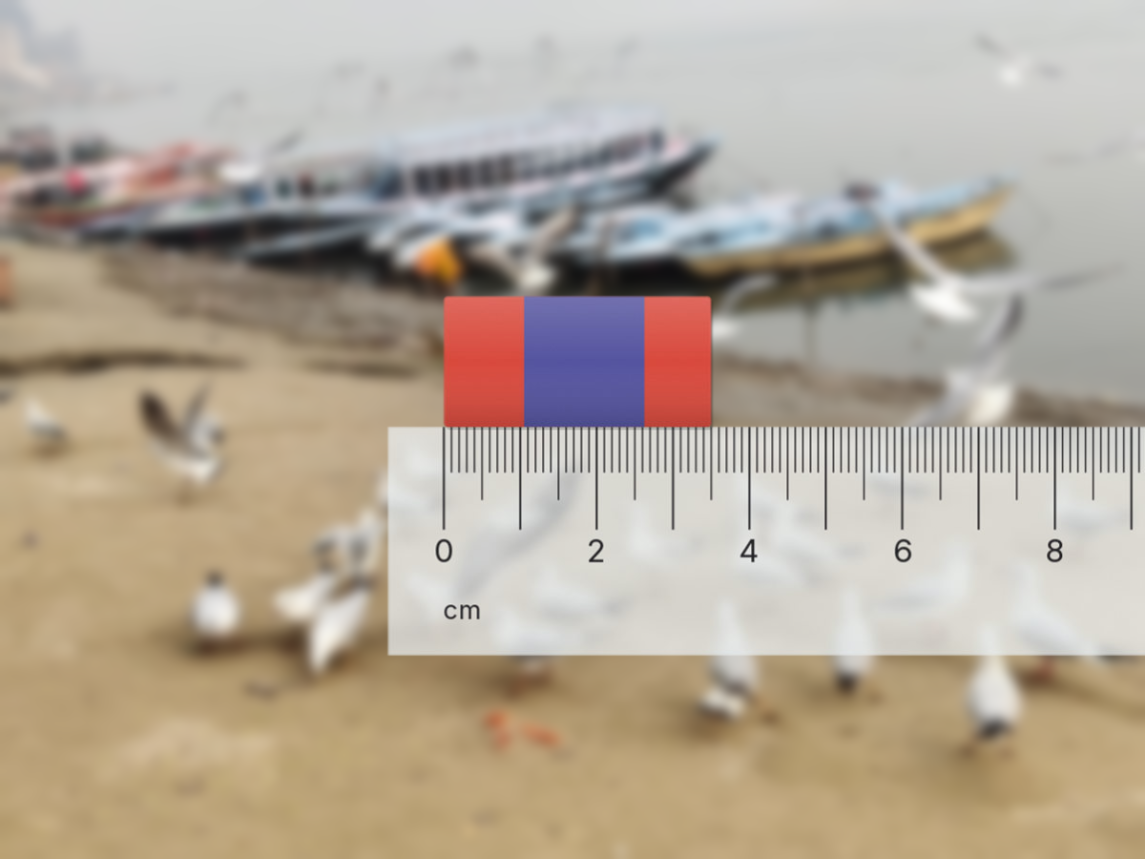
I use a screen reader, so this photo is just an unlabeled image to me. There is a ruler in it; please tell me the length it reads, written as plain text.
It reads 3.5 cm
